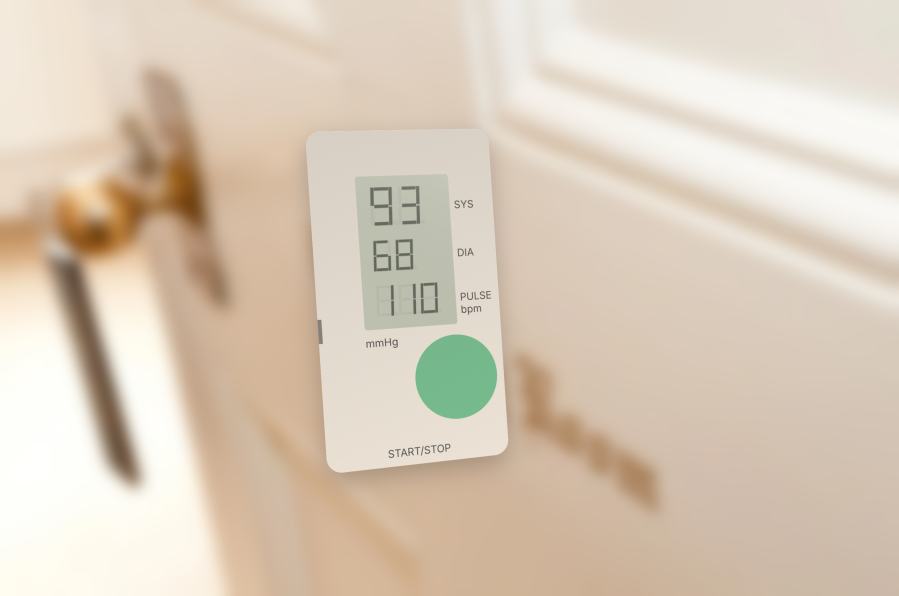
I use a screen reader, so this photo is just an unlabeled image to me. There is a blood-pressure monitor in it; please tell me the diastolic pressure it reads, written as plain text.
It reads 68 mmHg
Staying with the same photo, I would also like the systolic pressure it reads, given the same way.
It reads 93 mmHg
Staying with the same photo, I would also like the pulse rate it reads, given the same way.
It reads 110 bpm
